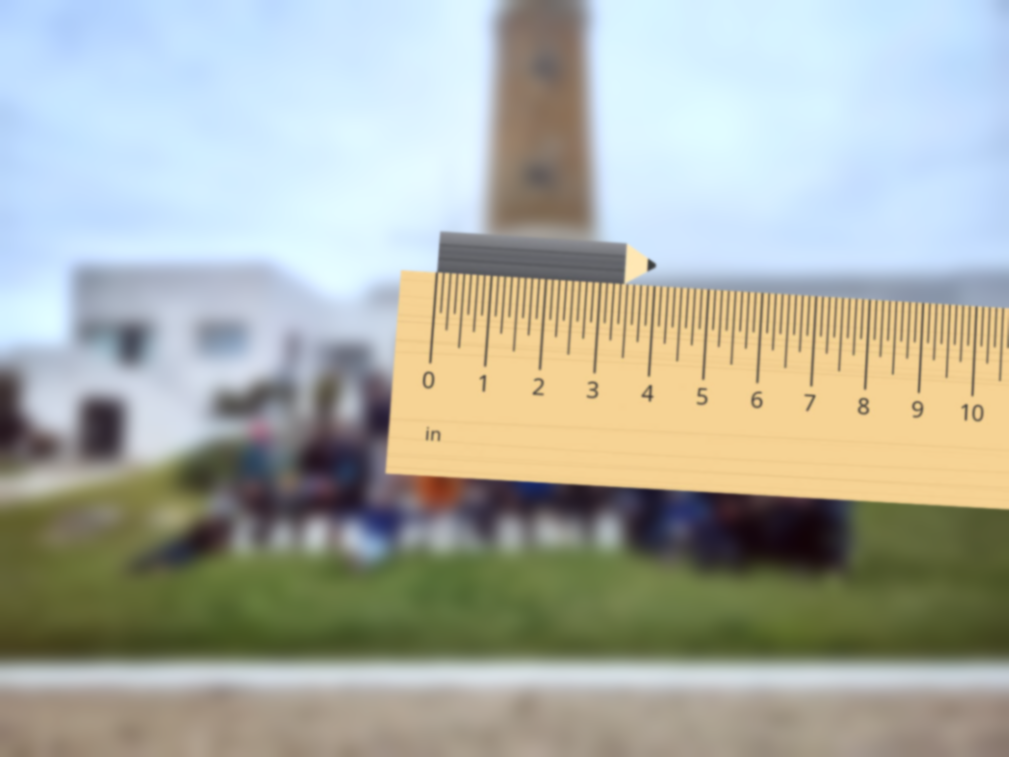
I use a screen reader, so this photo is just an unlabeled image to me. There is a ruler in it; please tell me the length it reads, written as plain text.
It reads 4 in
